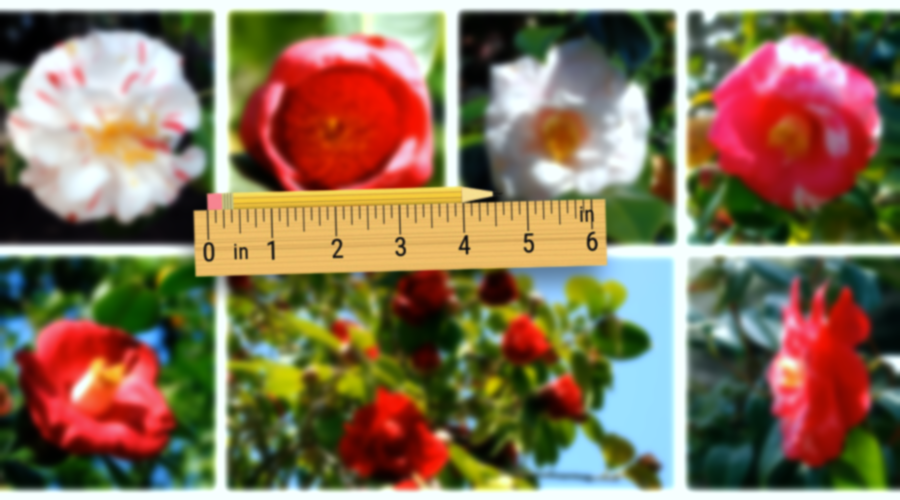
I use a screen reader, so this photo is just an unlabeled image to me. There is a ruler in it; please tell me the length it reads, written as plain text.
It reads 4.625 in
